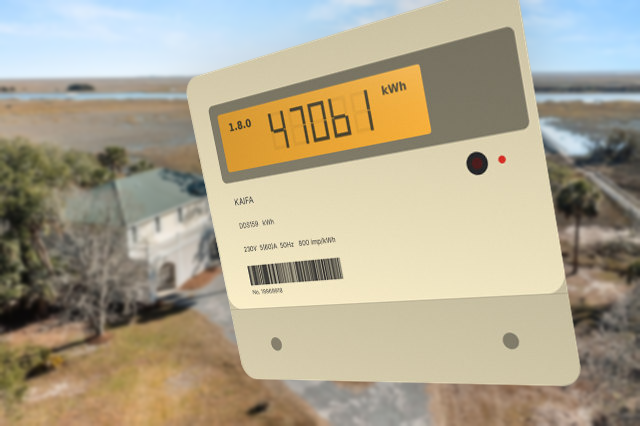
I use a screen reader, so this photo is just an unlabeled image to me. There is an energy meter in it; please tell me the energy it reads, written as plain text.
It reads 47061 kWh
